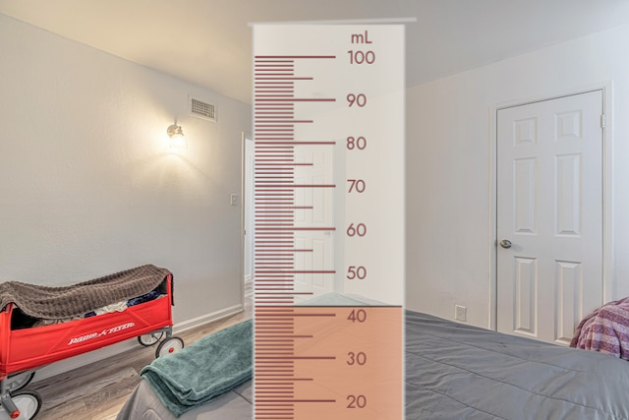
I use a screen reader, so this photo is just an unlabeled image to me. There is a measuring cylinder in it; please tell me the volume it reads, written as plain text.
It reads 42 mL
